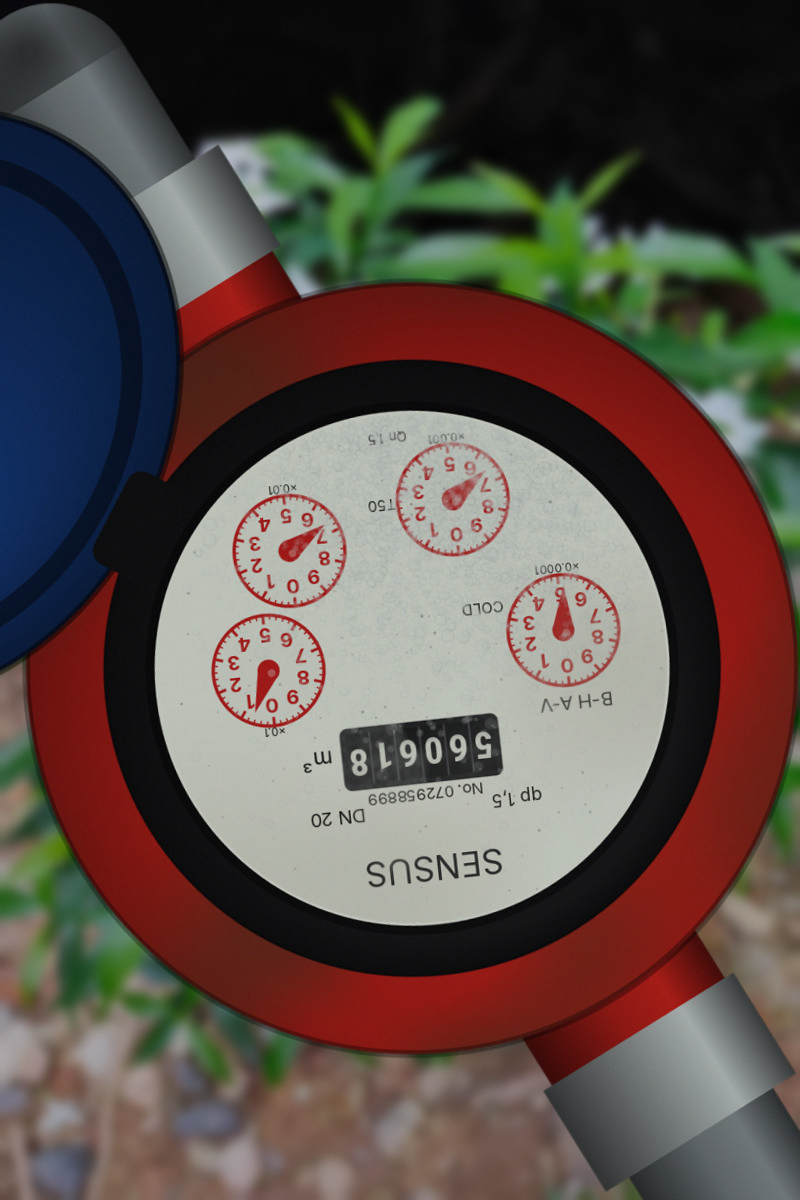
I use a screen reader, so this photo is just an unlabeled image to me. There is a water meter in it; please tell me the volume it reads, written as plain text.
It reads 560618.0665 m³
